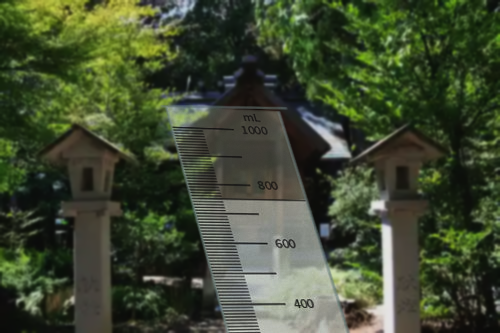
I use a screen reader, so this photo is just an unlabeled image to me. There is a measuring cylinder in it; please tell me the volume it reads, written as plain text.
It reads 750 mL
